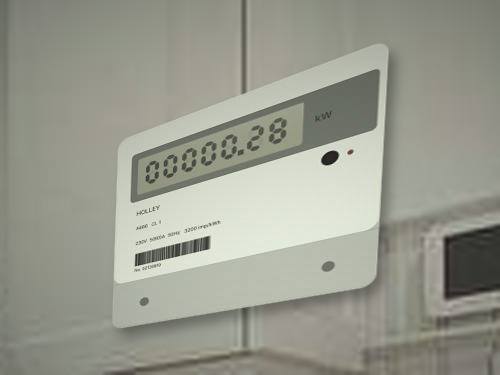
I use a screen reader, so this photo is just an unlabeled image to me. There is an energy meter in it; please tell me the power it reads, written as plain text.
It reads 0.28 kW
